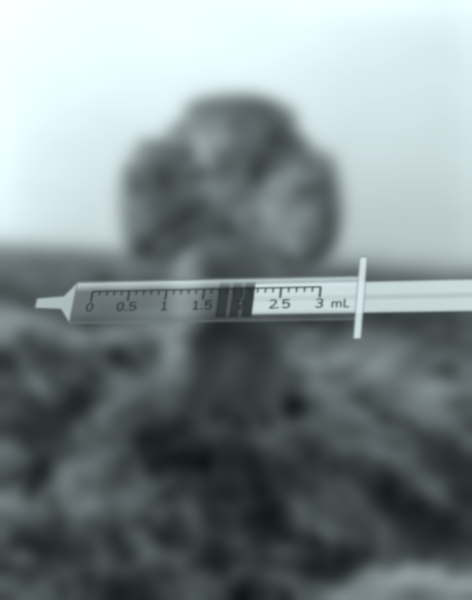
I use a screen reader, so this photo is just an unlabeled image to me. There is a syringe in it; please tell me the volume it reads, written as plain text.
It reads 1.7 mL
